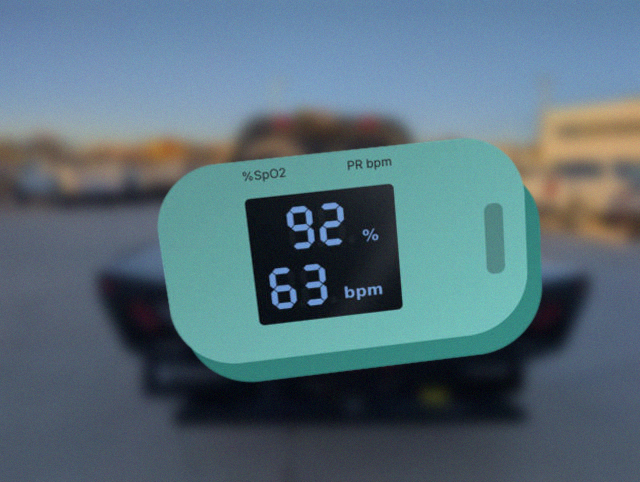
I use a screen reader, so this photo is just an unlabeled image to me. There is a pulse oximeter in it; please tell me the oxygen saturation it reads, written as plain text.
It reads 92 %
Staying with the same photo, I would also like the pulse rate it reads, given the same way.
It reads 63 bpm
